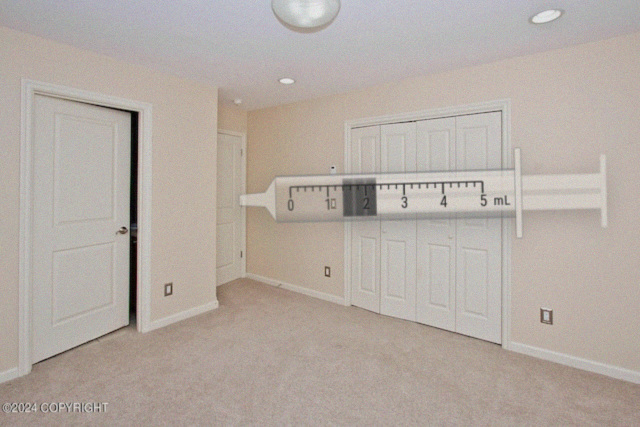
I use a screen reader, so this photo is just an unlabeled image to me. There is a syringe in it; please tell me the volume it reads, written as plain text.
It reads 1.4 mL
